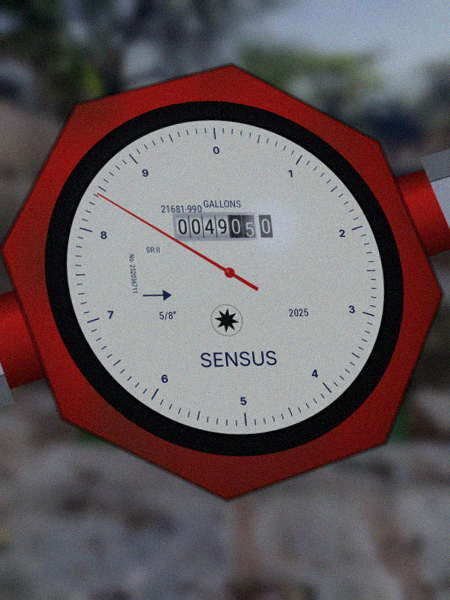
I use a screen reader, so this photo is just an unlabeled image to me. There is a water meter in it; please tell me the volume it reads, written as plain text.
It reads 49048.4 gal
